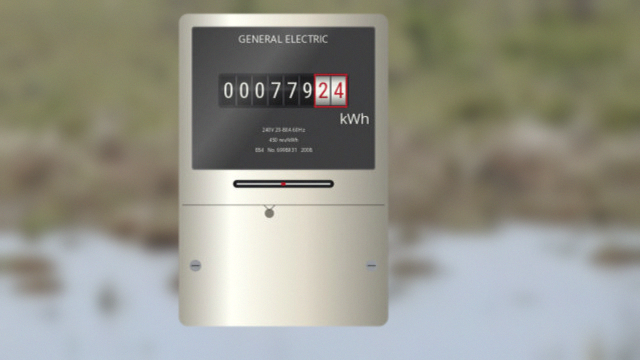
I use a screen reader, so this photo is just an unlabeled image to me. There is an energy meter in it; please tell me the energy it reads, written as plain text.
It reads 779.24 kWh
